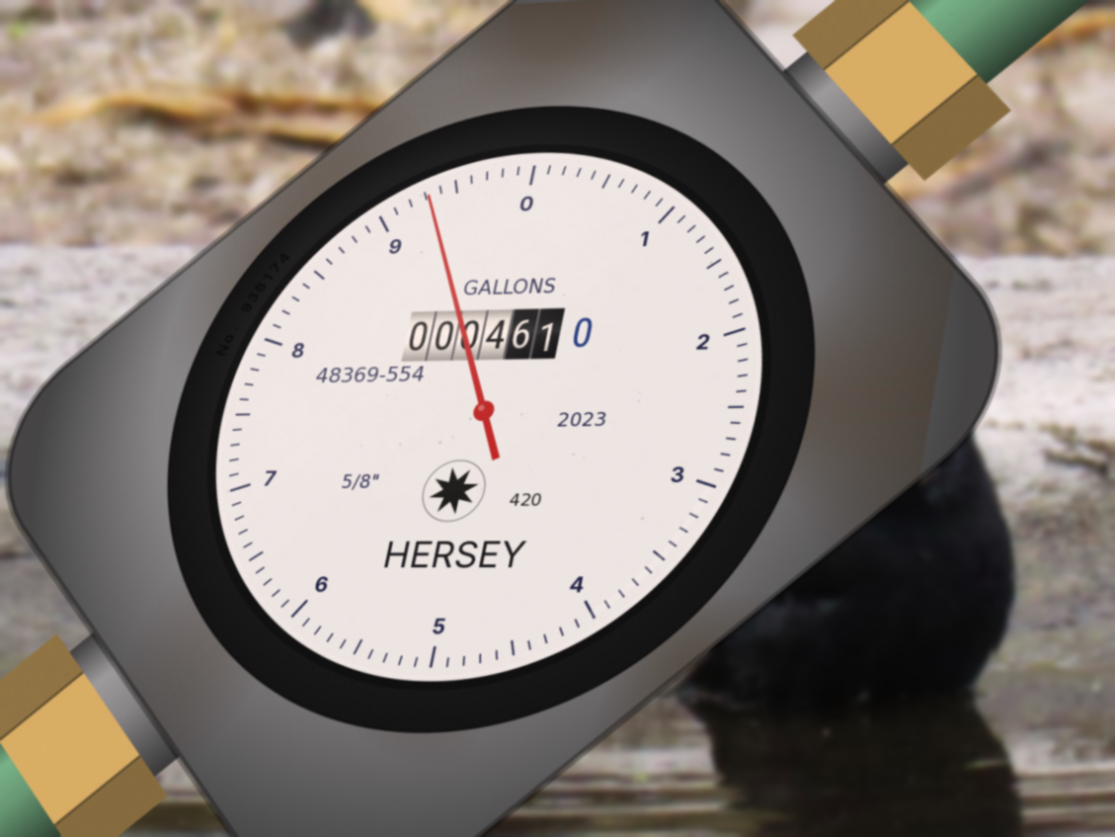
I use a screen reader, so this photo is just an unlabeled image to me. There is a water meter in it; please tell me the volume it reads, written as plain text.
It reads 4609.3 gal
